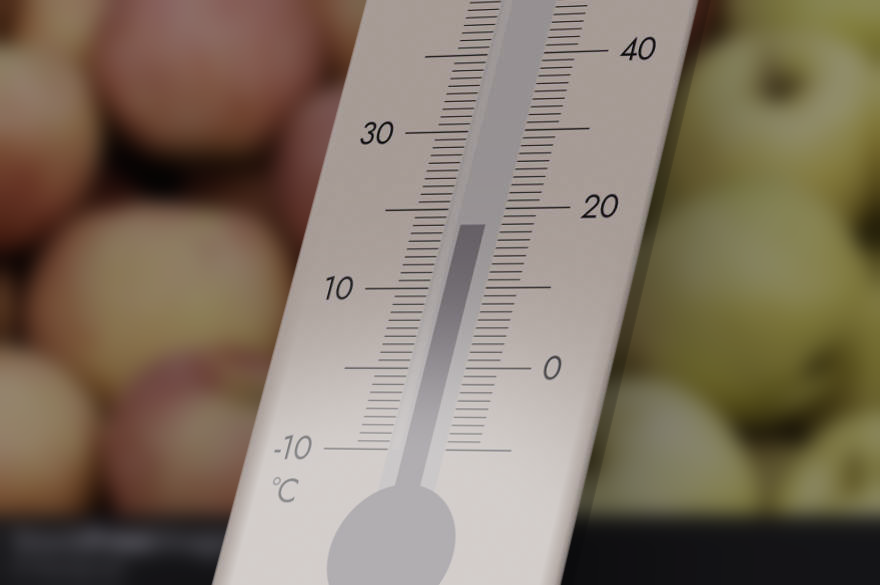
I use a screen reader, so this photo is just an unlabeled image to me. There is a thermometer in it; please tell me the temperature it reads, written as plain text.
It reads 18 °C
